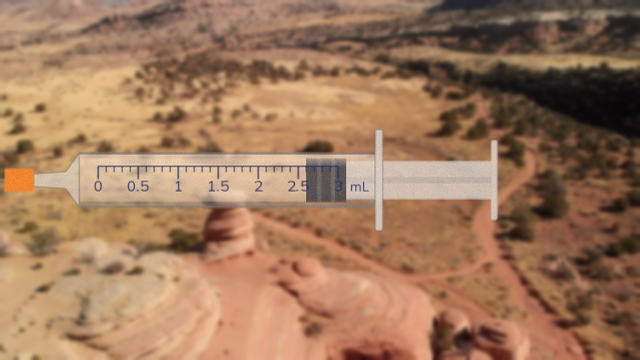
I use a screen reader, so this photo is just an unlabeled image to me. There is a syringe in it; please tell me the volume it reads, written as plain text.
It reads 2.6 mL
